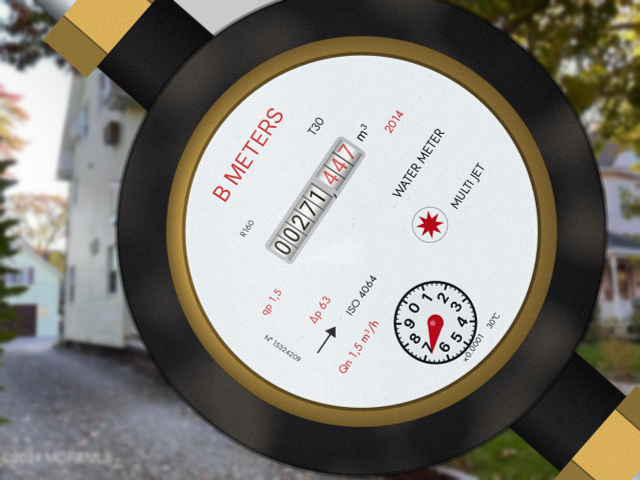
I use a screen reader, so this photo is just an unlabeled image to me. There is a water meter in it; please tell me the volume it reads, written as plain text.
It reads 271.4476 m³
